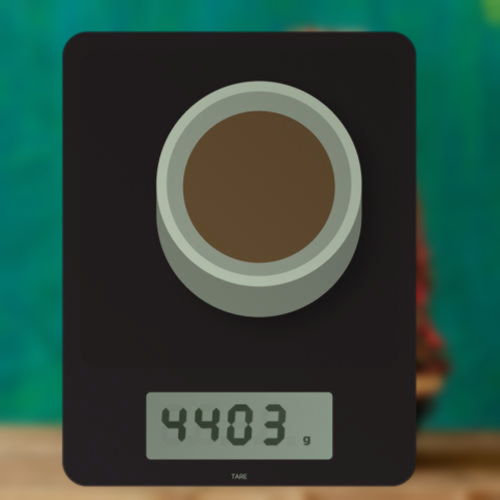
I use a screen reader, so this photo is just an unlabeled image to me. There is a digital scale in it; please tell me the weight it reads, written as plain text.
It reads 4403 g
